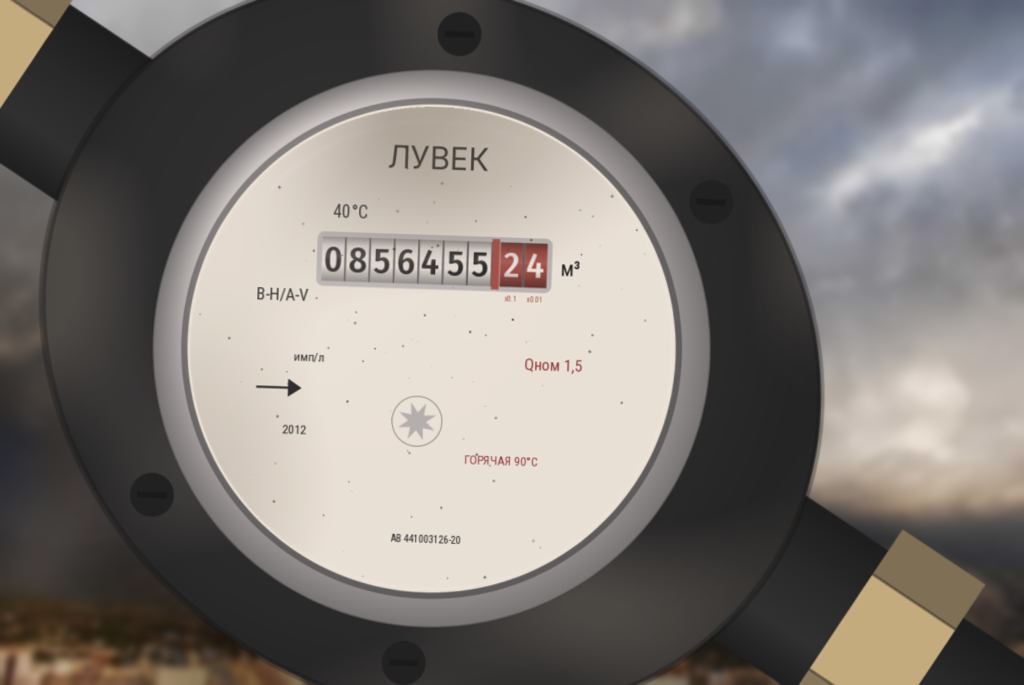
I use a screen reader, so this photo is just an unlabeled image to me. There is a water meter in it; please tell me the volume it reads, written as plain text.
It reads 856455.24 m³
